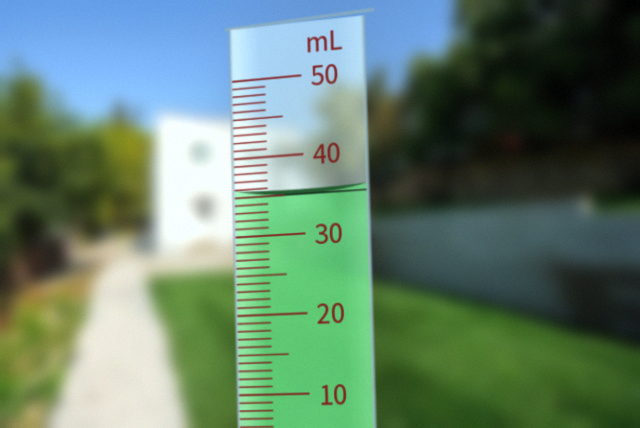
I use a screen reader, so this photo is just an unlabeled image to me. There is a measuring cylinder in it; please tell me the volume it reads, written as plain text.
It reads 35 mL
